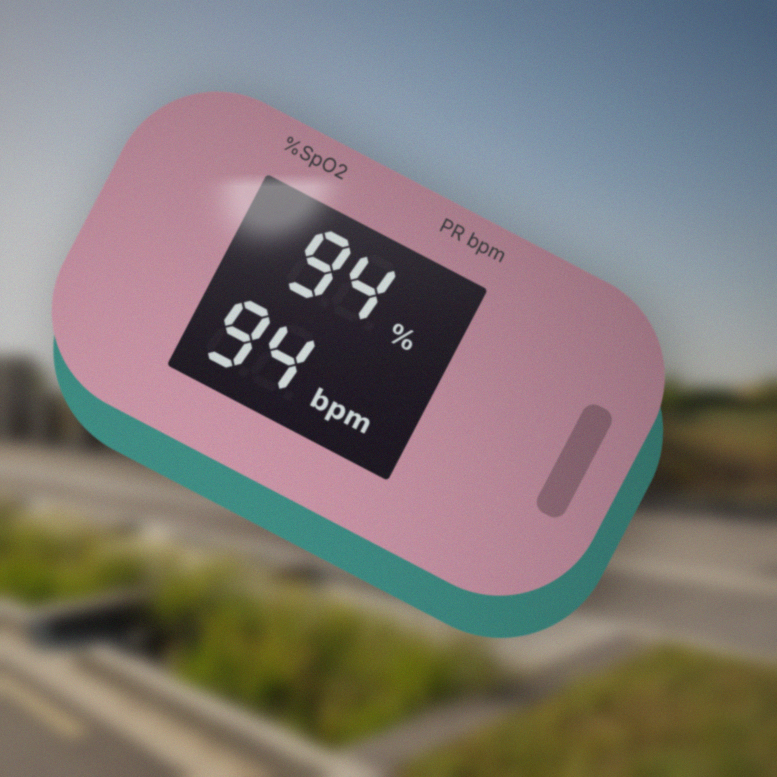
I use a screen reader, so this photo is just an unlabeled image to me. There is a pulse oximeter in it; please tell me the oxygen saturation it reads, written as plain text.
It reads 94 %
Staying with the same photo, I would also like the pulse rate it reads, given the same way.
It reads 94 bpm
